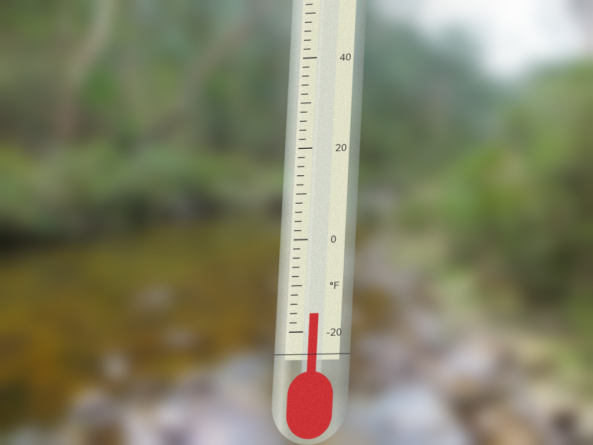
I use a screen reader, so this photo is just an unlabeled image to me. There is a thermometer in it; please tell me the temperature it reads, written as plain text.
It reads -16 °F
